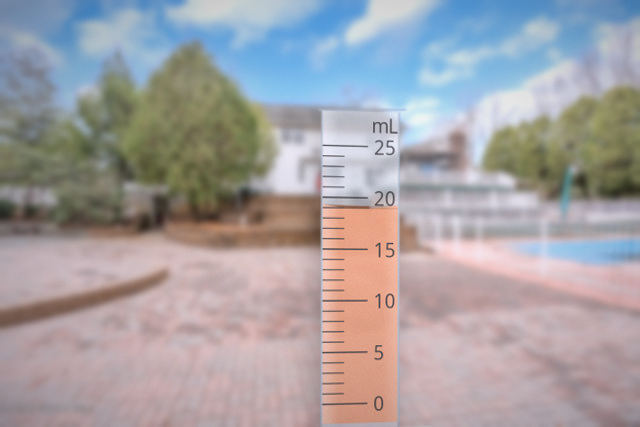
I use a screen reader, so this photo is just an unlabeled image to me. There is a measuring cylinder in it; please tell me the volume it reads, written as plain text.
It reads 19 mL
